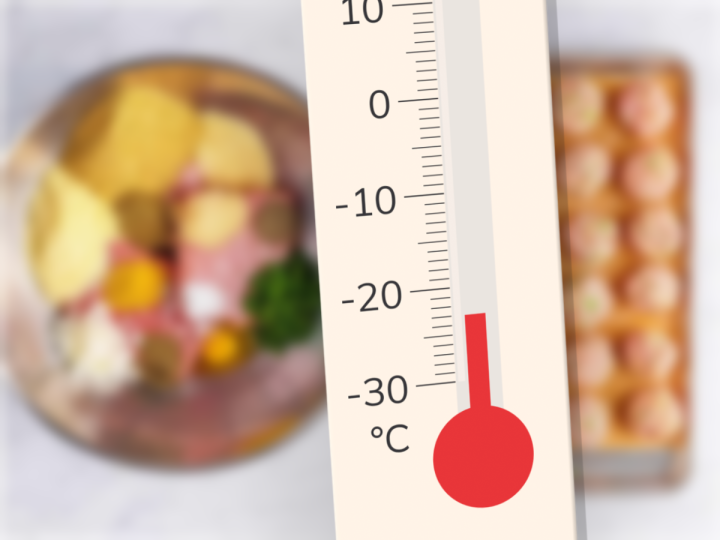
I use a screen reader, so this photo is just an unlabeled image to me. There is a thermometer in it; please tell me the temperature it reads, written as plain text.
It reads -23 °C
